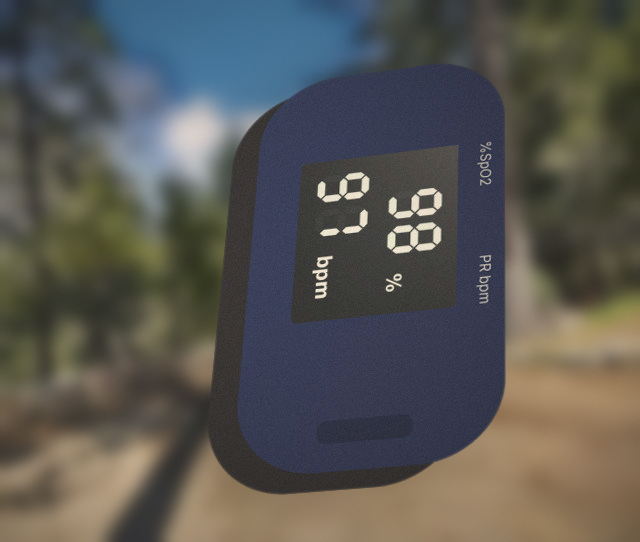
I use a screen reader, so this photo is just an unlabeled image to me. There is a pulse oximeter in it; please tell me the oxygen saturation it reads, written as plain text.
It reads 98 %
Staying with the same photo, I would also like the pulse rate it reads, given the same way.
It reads 97 bpm
